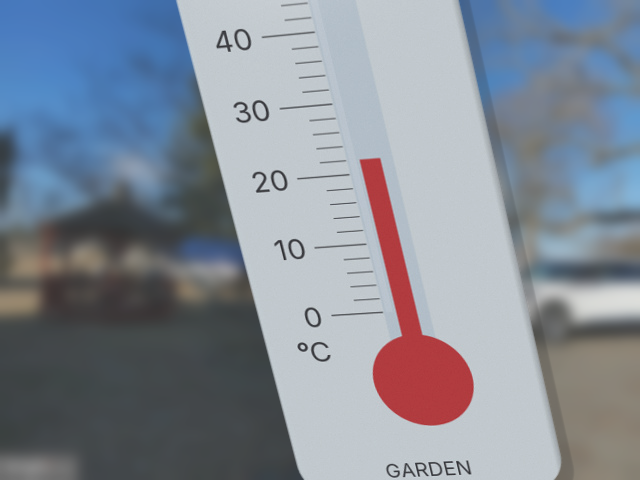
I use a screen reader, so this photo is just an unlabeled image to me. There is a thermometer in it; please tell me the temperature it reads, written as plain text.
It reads 22 °C
